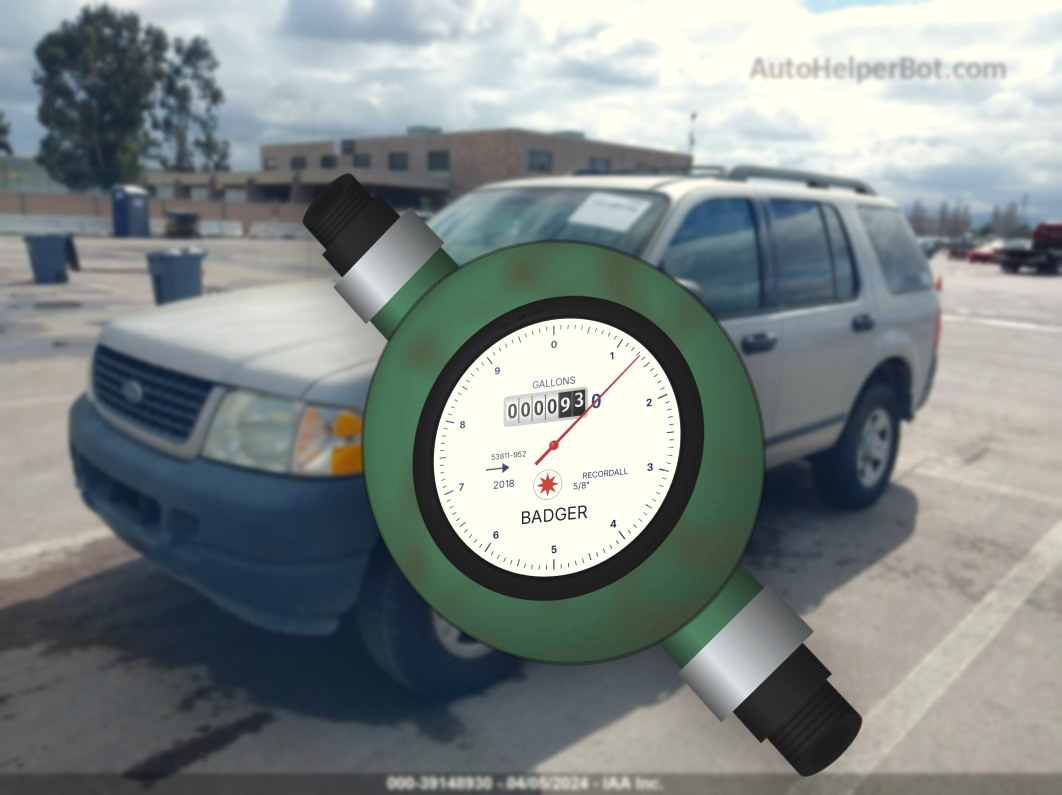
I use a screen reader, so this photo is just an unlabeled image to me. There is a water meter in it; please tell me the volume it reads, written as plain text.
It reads 931.3 gal
